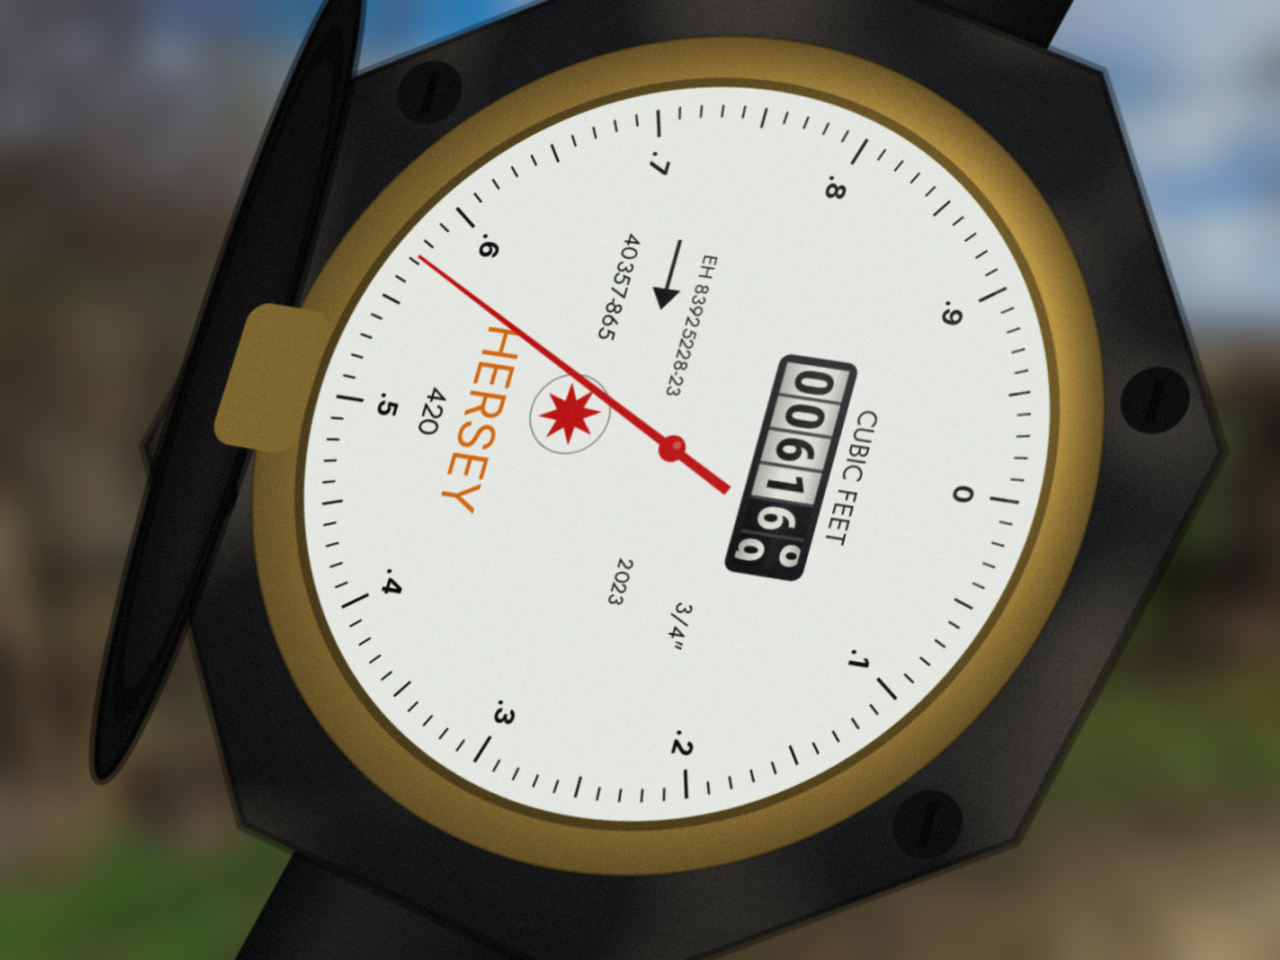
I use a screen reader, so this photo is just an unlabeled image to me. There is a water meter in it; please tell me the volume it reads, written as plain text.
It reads 6168.57 ft³
